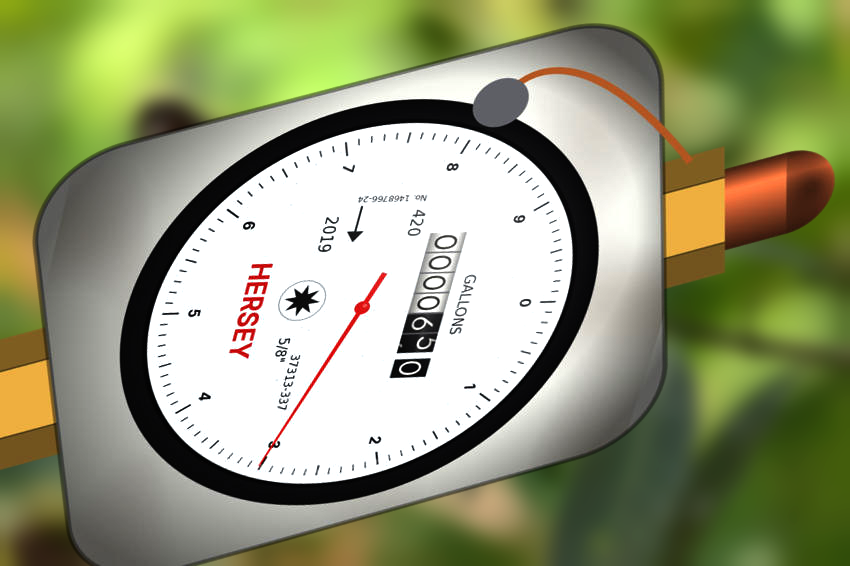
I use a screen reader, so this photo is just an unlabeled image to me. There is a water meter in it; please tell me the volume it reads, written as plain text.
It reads 653.0 gal
